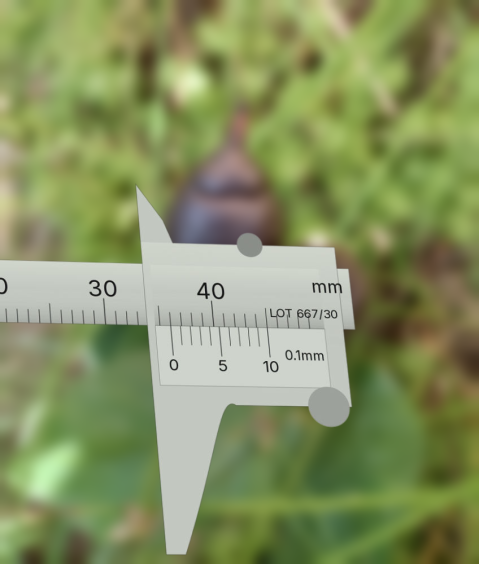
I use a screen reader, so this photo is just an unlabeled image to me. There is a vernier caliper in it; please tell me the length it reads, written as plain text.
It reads 36.0 mm
